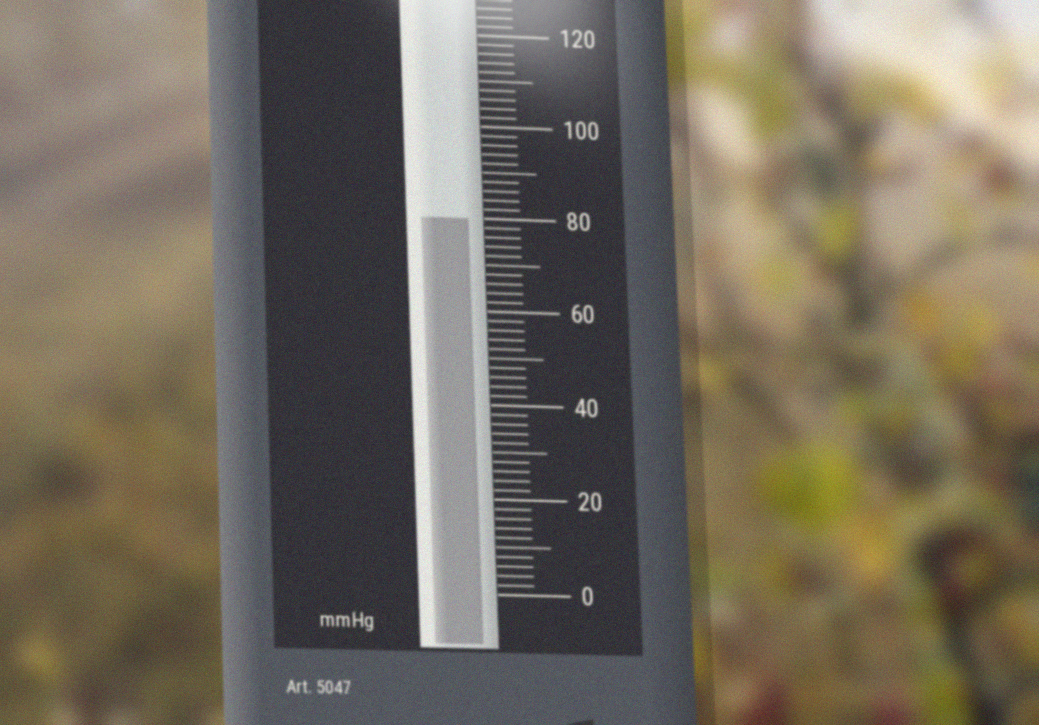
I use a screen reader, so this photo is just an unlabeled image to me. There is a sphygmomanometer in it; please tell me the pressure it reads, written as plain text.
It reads 80 mmHg
